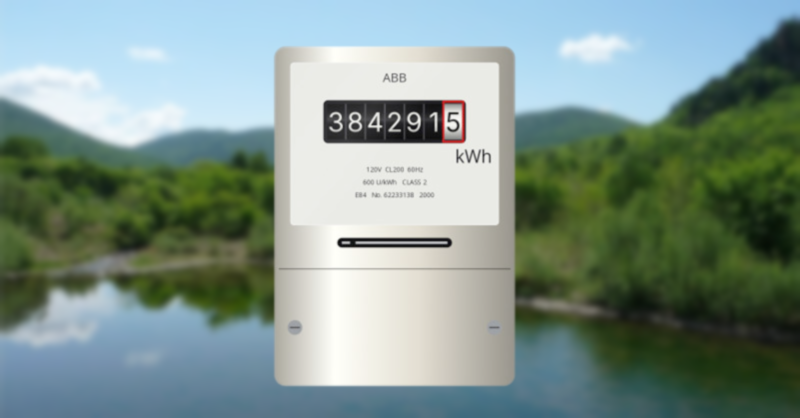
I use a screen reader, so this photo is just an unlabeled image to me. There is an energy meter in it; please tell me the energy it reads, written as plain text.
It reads 384291.5 kWh
